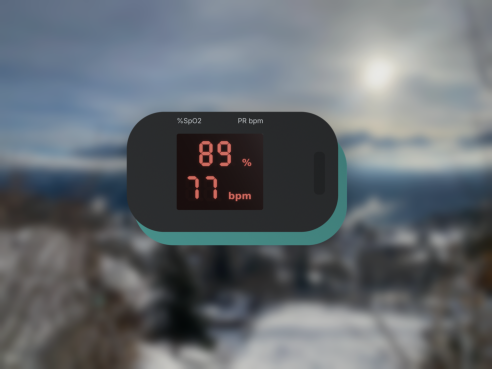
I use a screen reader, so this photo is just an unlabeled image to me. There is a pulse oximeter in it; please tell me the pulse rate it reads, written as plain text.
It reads 77 bpm
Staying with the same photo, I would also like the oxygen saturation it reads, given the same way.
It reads 89 %
